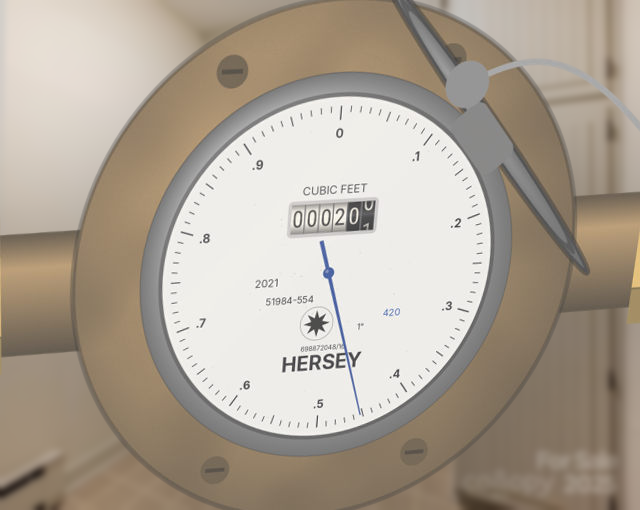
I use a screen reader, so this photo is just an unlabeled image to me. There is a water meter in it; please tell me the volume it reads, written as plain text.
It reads 200.45 ft³
